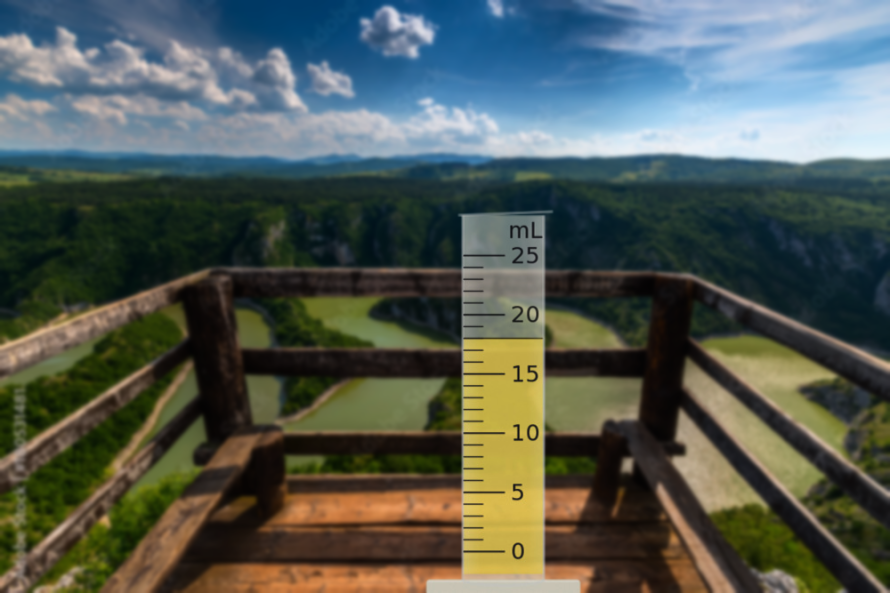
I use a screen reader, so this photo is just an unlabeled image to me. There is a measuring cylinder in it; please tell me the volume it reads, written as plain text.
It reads 18 mL
